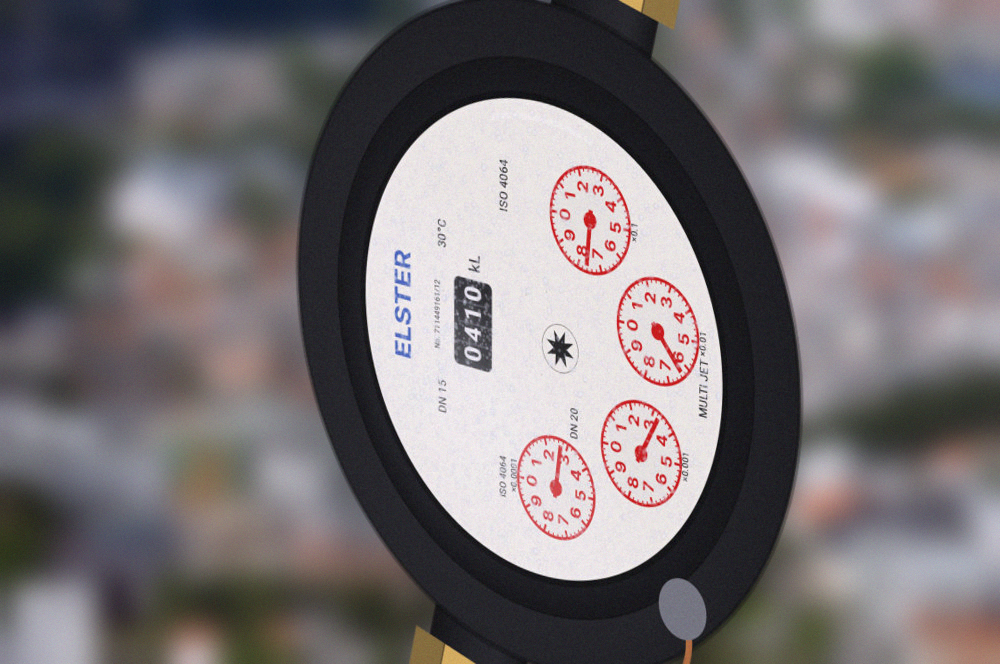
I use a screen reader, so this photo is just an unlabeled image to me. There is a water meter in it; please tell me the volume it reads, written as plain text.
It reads 410.7632 kL
